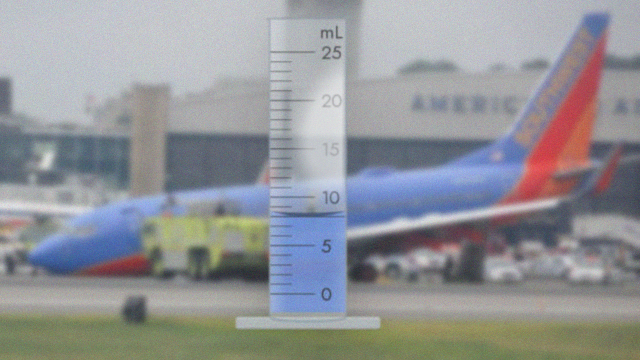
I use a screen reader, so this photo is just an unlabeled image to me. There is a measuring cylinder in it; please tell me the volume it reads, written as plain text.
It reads 8 mL
